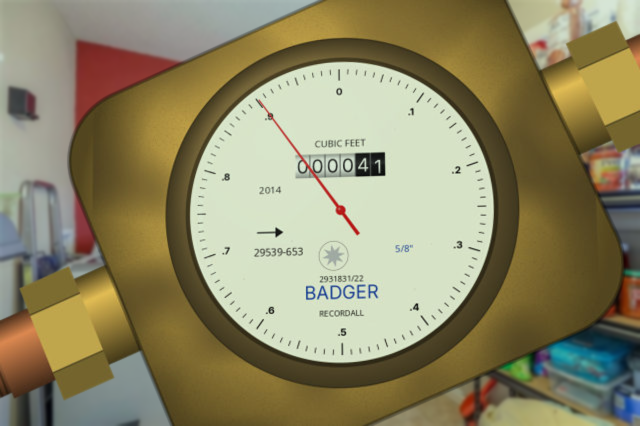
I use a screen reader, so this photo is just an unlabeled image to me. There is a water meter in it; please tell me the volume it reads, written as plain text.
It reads 40.90 ft³
